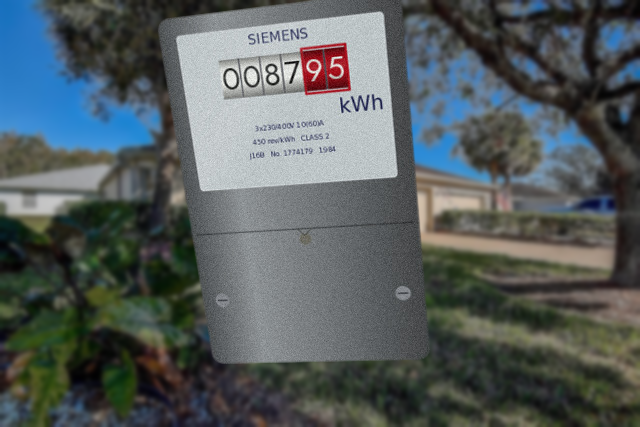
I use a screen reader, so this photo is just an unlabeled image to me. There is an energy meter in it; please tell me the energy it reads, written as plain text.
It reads 87.95 kWh
